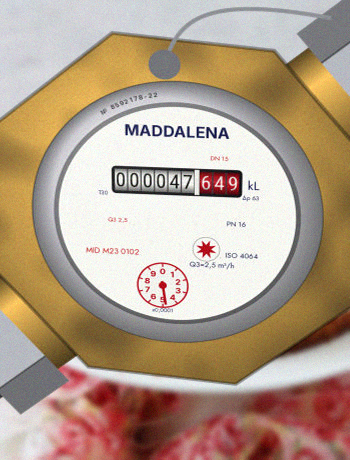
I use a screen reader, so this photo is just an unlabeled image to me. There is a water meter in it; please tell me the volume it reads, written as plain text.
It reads 47.6494 kL
